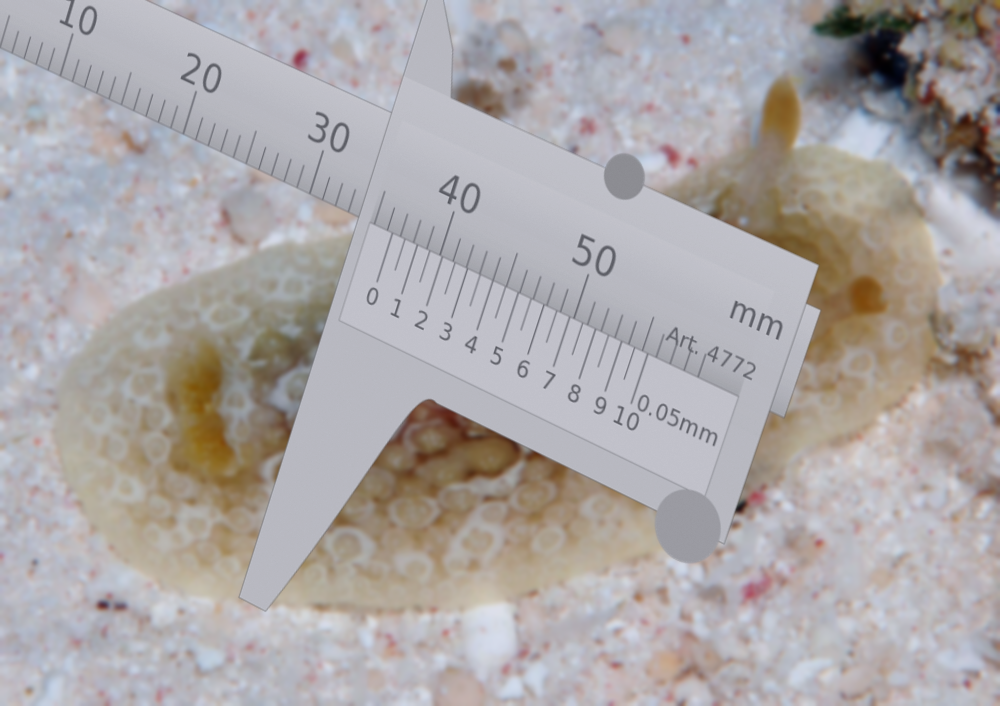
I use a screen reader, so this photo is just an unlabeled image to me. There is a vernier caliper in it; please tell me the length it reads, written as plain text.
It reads 36.4 mm
